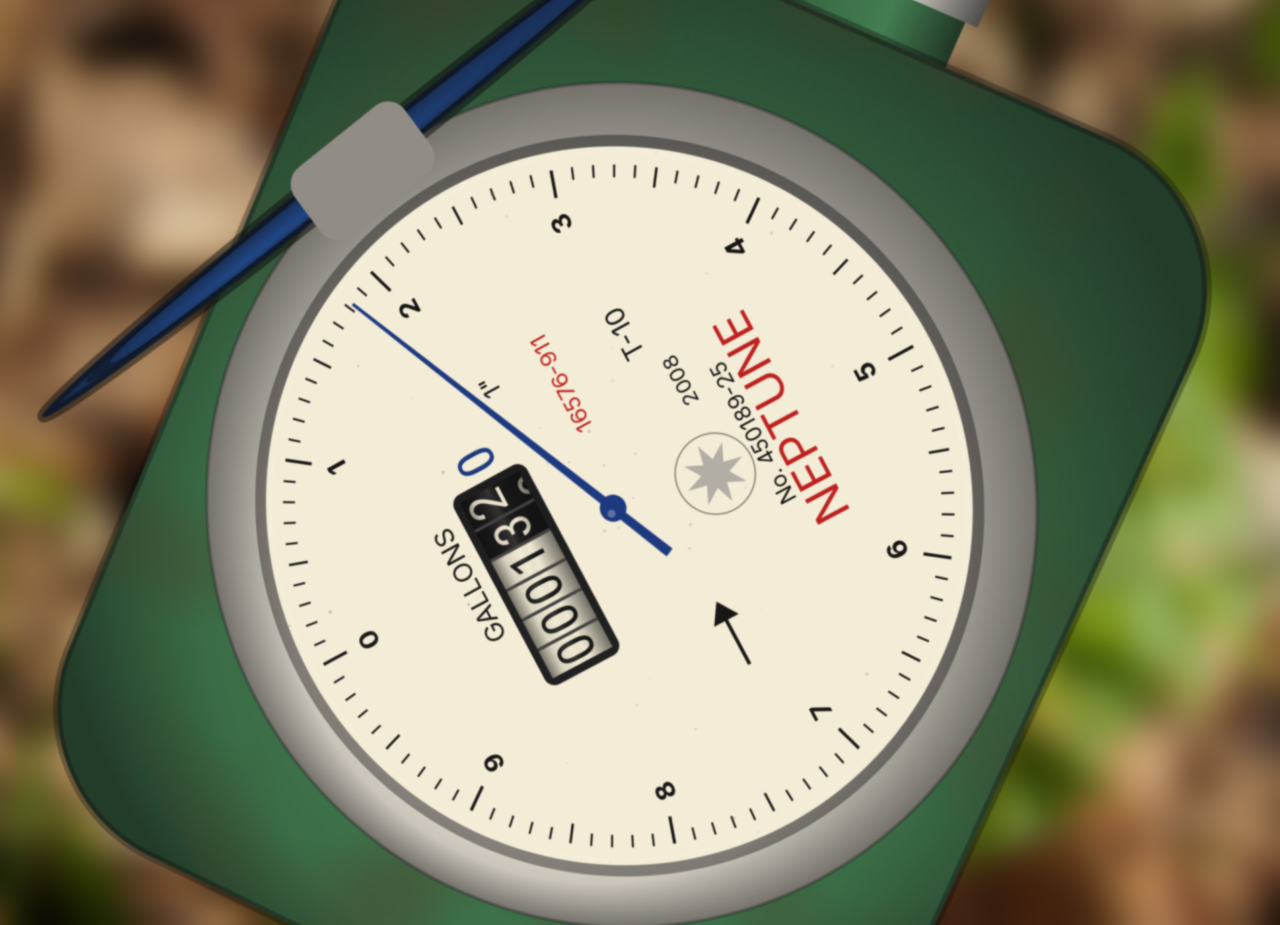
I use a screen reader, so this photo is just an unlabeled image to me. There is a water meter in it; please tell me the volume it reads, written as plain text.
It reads 1321.8 gal
